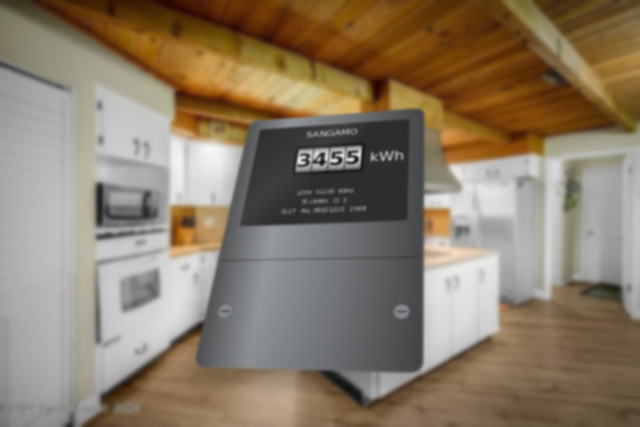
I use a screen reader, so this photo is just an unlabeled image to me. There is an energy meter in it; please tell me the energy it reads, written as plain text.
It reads 3455 kWh
